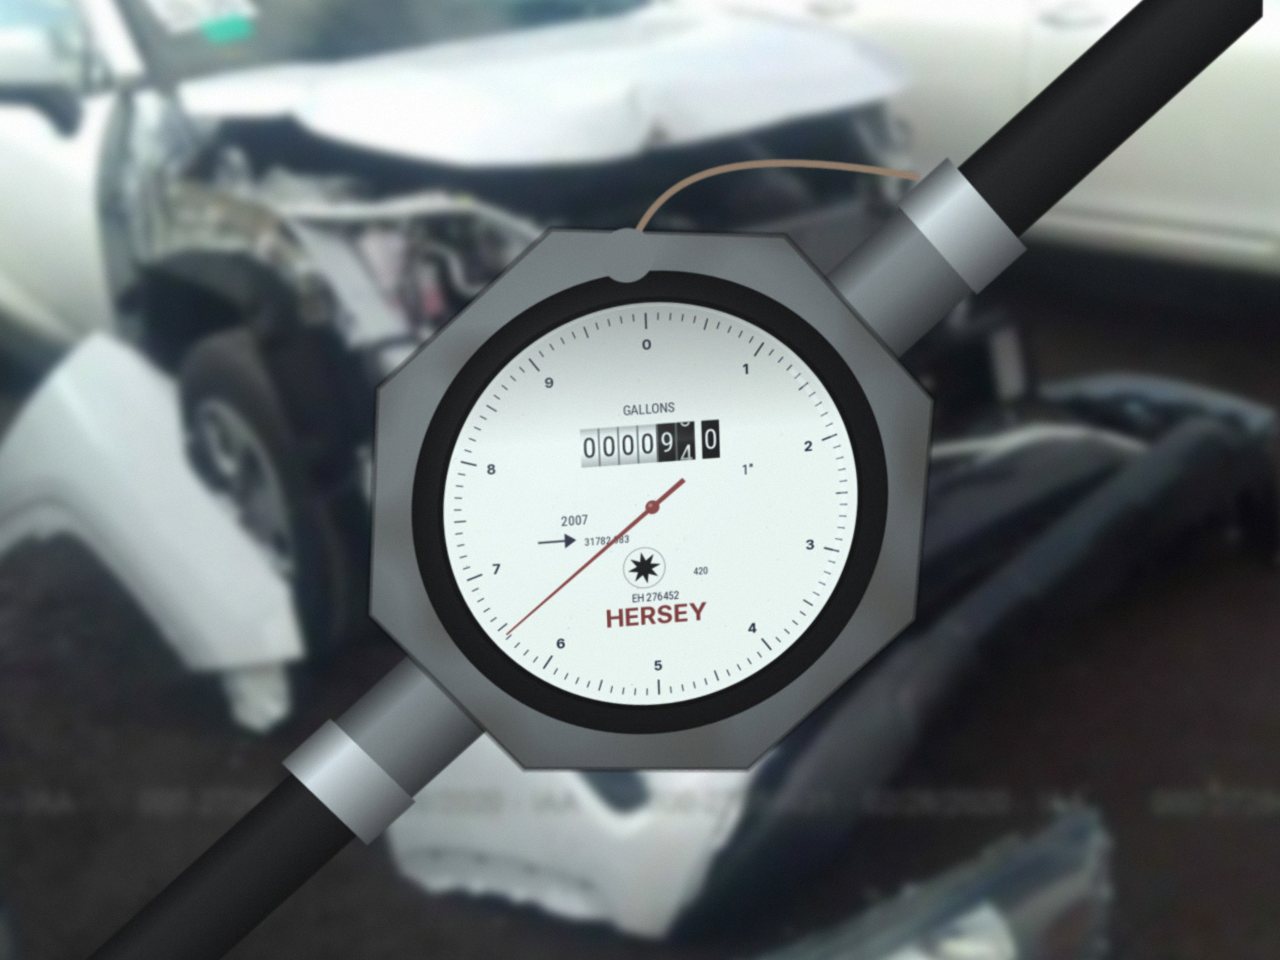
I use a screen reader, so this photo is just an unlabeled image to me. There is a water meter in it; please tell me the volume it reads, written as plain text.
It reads 936.4 gal
